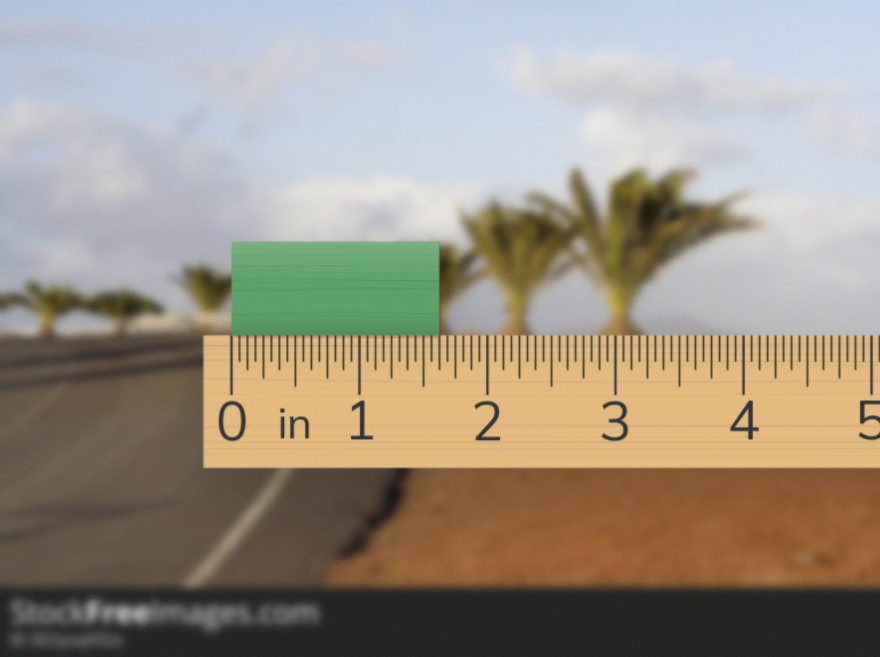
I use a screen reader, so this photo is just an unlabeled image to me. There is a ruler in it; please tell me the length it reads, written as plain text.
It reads 1.625 in
